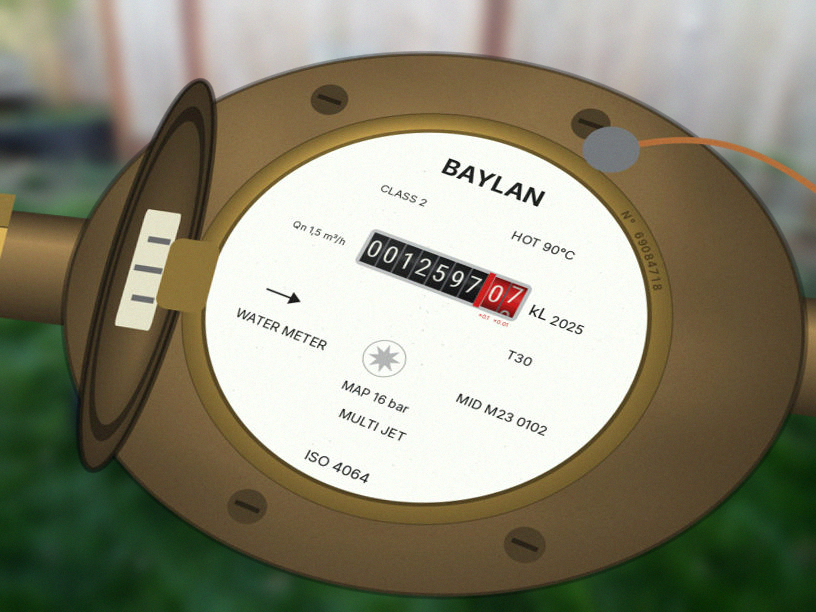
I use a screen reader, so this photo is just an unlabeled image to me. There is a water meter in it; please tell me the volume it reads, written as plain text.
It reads 12597.07 kL
